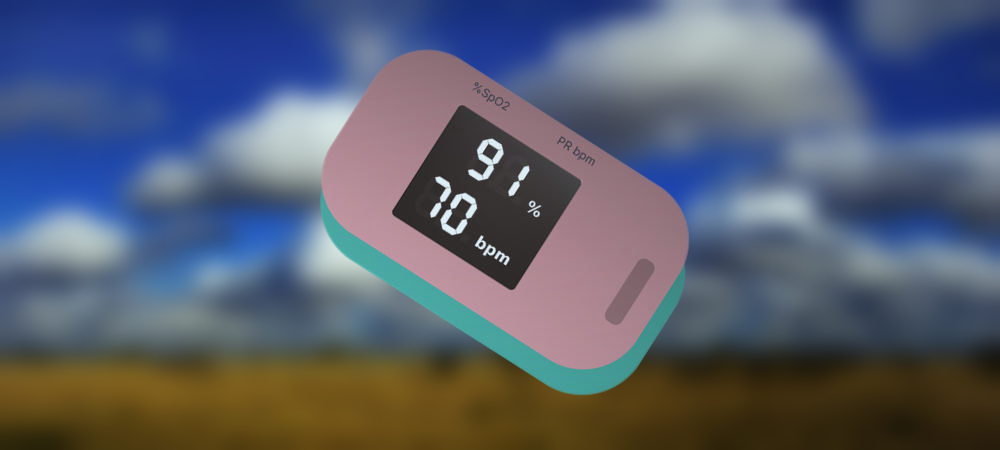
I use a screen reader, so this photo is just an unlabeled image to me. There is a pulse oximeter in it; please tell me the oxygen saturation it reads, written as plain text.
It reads 91 %
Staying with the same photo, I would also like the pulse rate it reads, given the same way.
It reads 70 bpm
